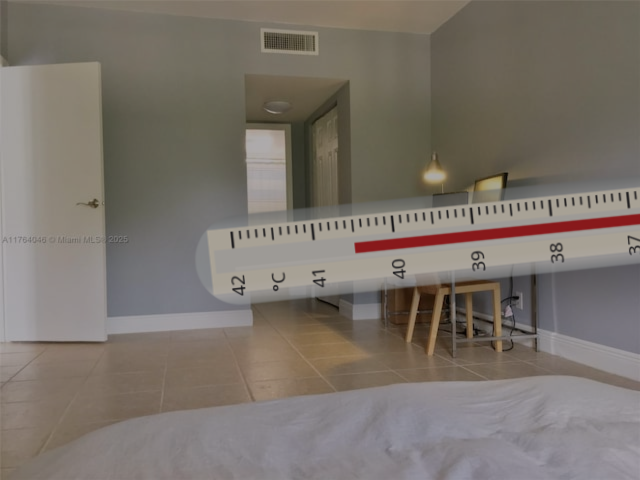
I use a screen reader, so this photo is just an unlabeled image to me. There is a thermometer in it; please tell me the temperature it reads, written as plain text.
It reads 40.5 °C
